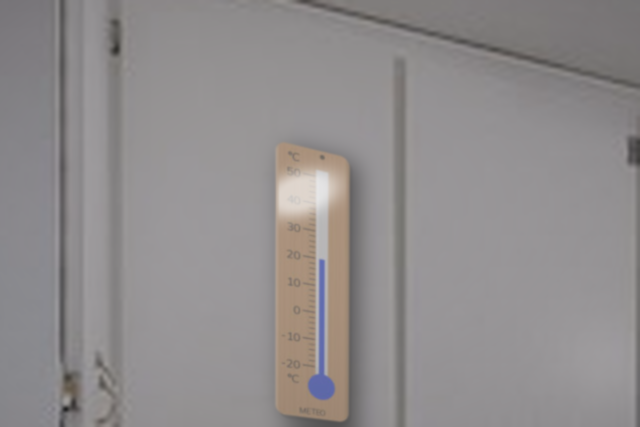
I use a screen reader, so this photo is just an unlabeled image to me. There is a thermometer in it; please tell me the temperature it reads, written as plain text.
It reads 20 °C
